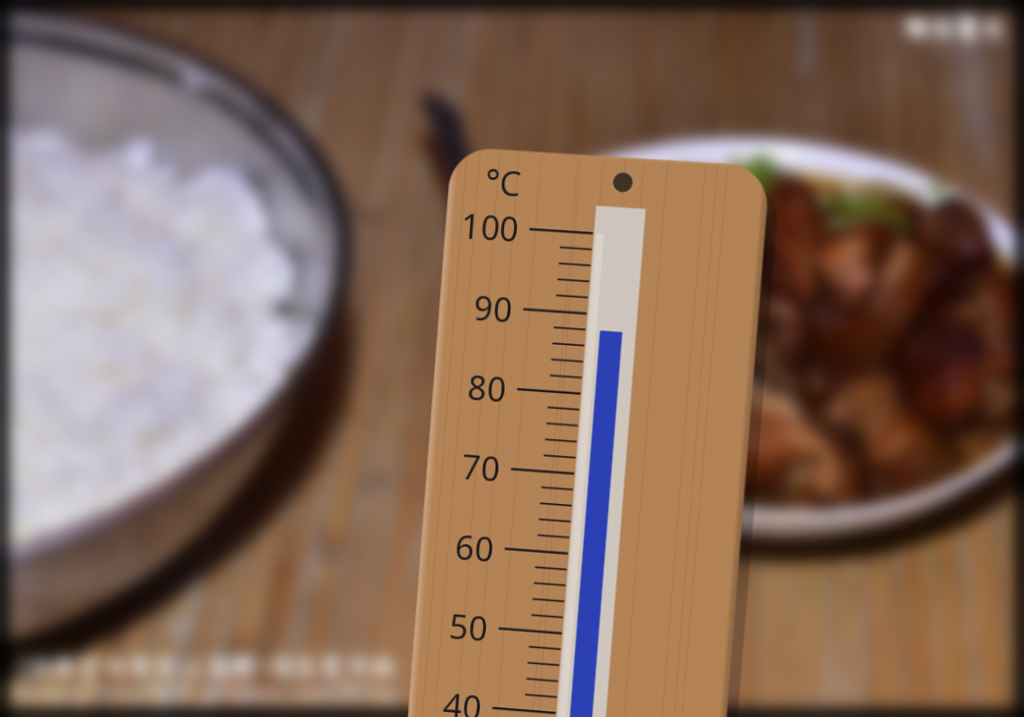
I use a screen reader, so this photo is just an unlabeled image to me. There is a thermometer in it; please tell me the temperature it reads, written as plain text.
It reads 88 °C
